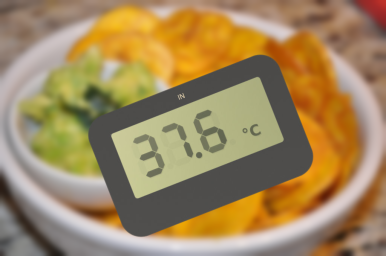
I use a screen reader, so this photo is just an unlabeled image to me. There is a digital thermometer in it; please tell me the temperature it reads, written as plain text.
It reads 37.6 °C
